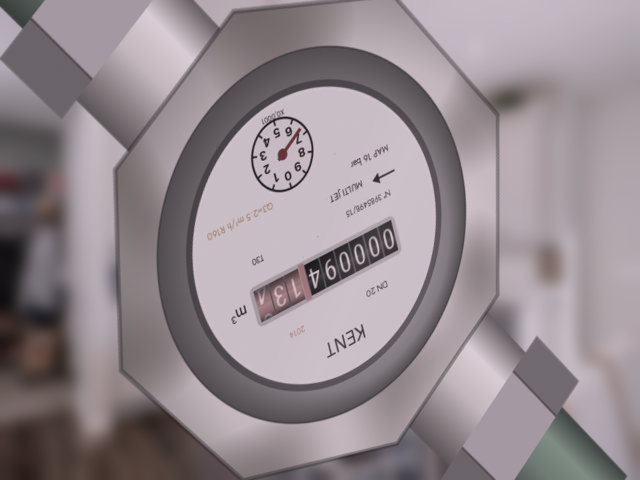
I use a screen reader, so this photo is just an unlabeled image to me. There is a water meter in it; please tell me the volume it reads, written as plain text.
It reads 94.1336 m³
